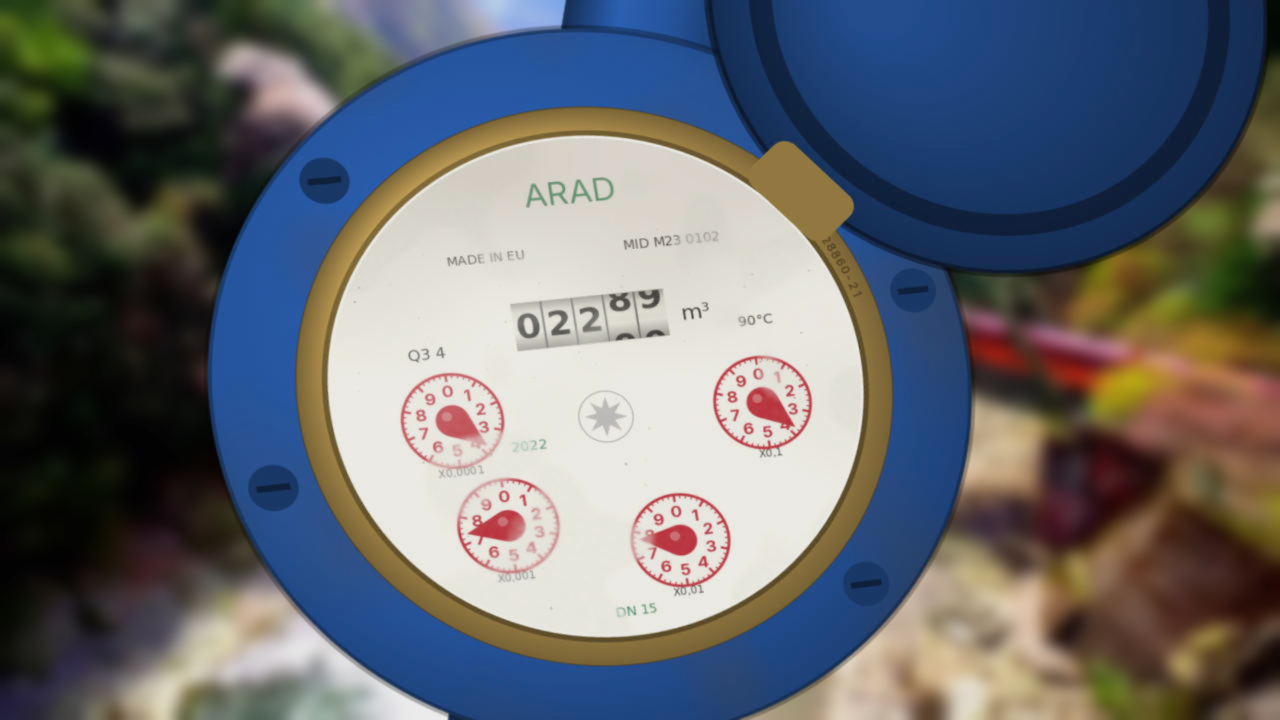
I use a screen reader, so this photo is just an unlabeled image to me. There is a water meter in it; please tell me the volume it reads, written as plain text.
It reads 2289.3773 m³
